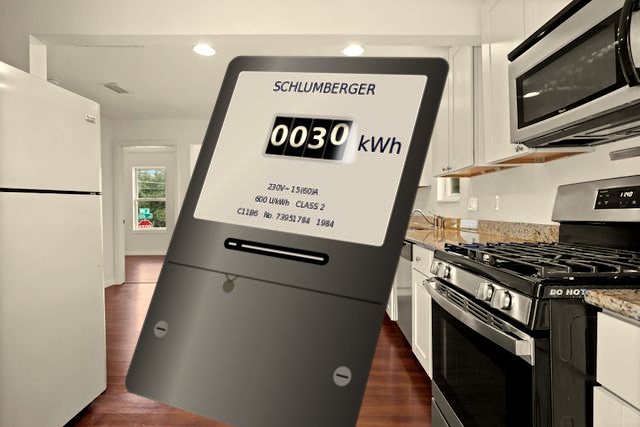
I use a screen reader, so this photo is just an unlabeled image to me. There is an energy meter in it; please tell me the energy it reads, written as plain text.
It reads 30 kWh
